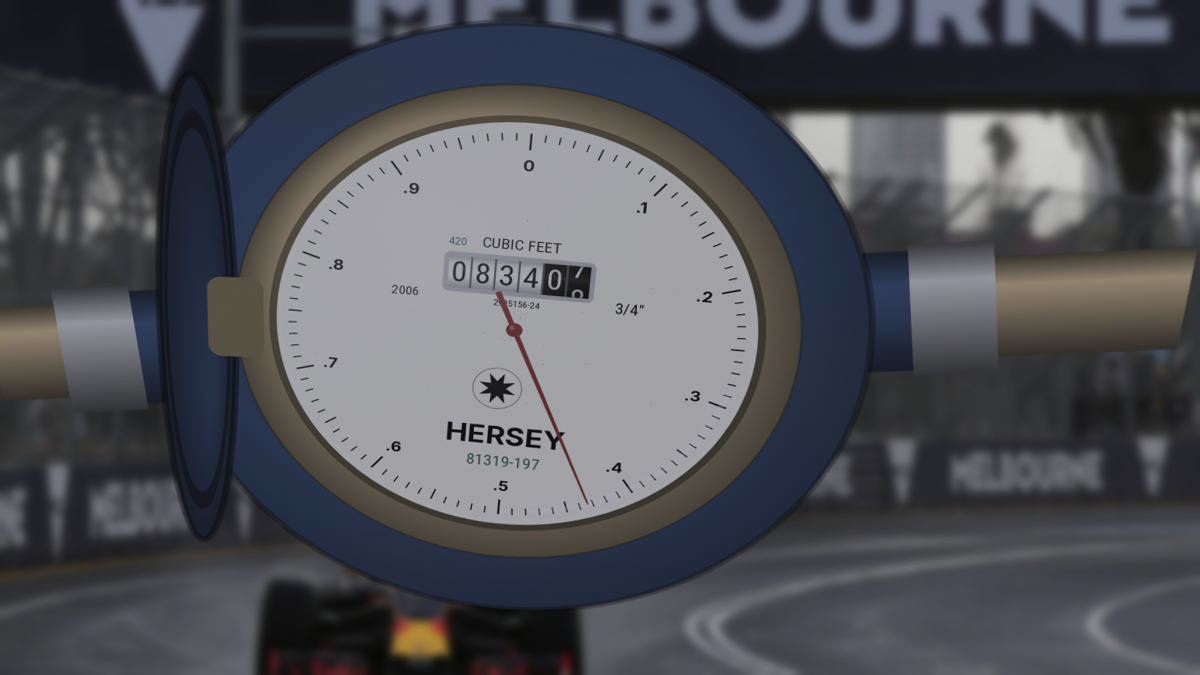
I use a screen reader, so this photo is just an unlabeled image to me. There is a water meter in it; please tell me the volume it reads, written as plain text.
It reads 83407.43 ft³
